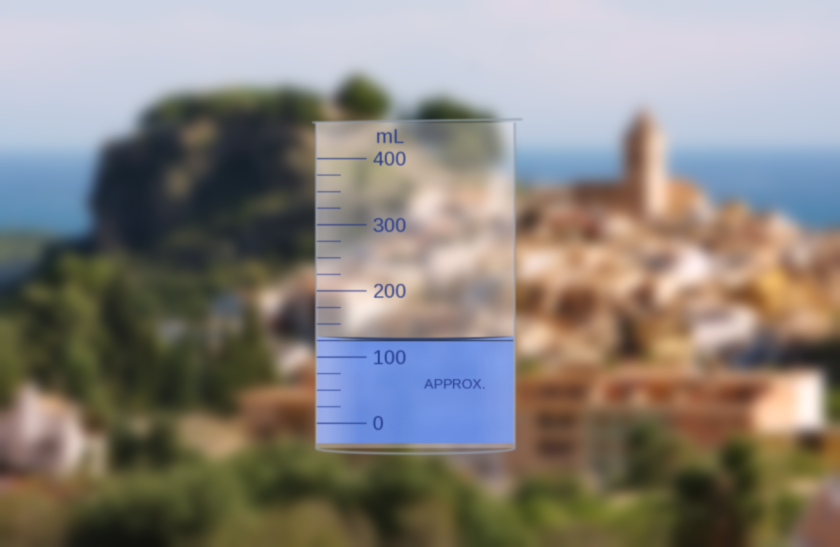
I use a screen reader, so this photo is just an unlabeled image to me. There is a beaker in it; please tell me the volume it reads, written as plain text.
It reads 125 mL
